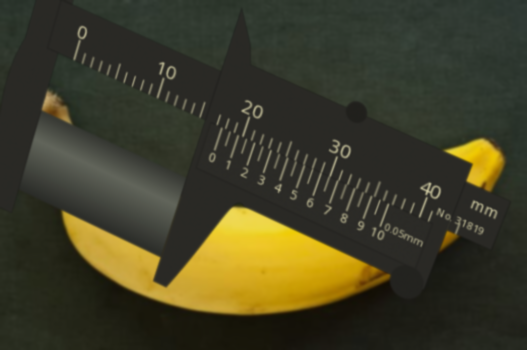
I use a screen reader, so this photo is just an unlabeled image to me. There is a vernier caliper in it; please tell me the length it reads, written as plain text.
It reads 17.6 mm
